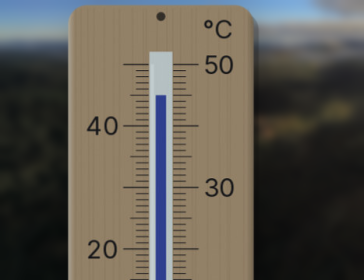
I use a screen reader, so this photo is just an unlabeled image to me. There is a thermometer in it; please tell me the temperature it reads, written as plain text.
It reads 45 °C
